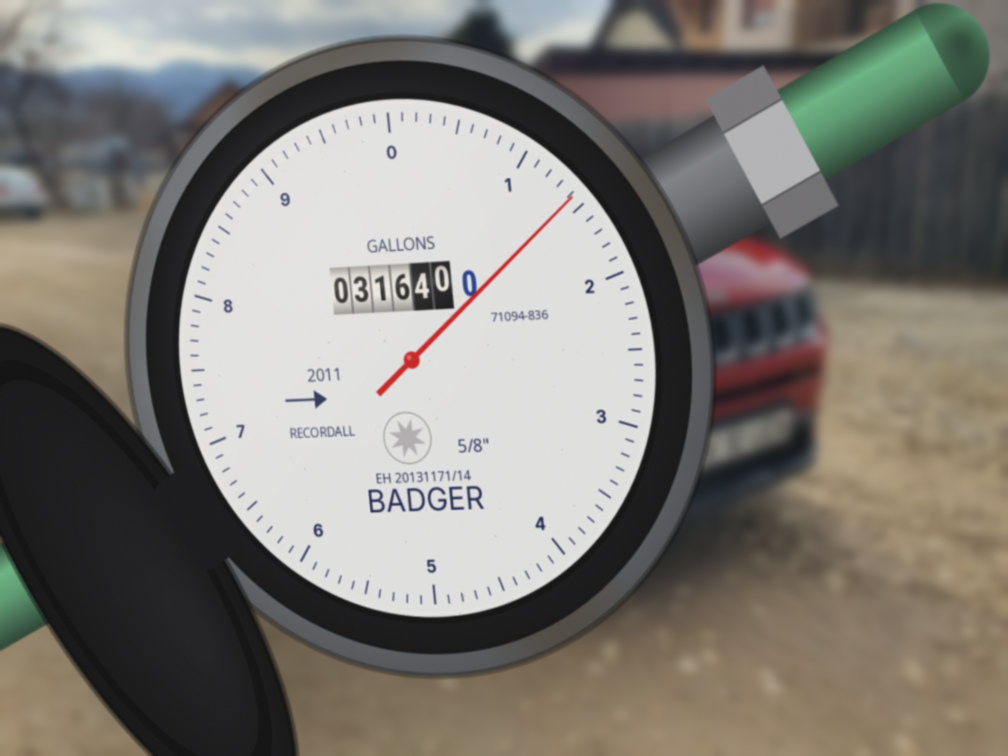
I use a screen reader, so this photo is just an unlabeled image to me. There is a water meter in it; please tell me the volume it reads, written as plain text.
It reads 316401.4 gal
